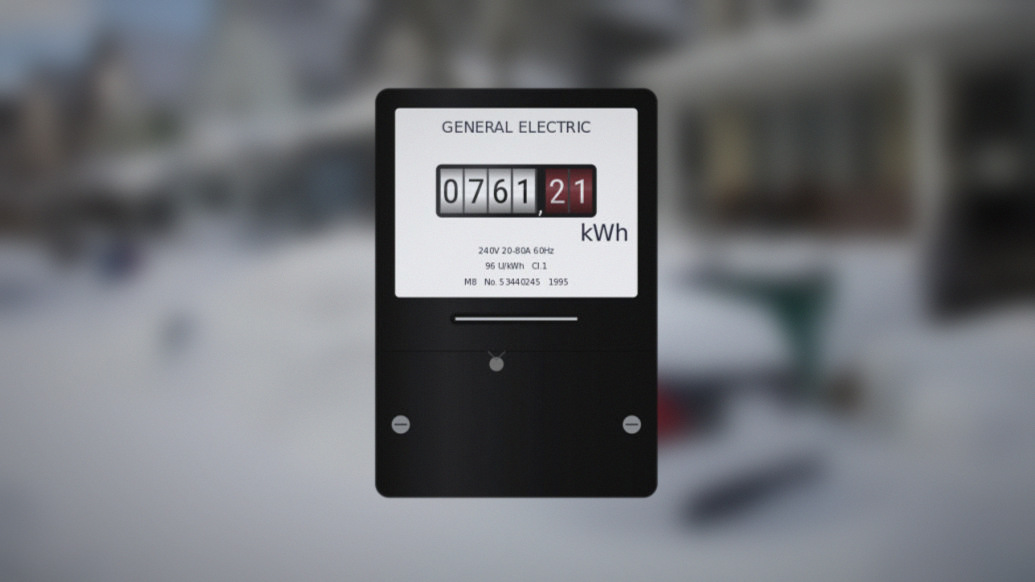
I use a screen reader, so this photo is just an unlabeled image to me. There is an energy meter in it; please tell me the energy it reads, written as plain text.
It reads 761.21 kWh
